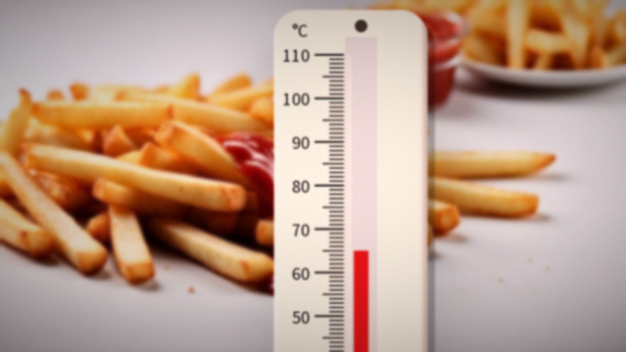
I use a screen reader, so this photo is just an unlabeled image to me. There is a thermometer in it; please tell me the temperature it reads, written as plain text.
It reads 65 °C
